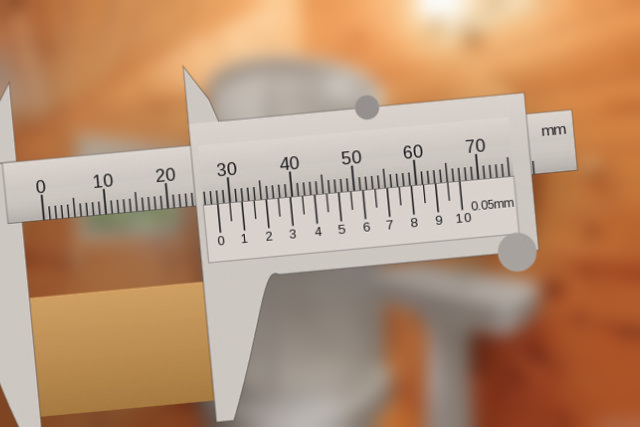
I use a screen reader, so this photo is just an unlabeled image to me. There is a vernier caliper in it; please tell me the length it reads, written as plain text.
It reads 28.0 mm
